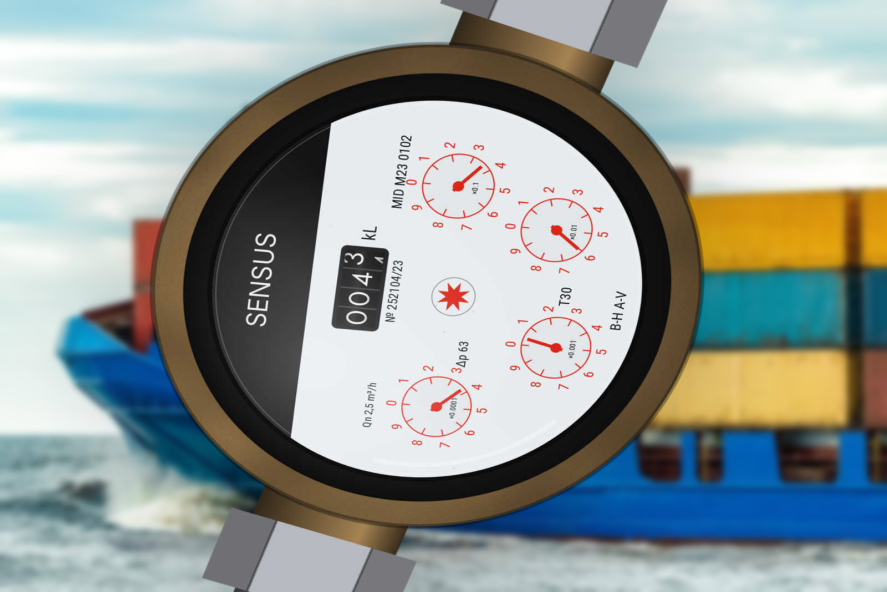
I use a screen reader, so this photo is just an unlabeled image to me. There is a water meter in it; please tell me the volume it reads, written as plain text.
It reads 43.3603 kL
